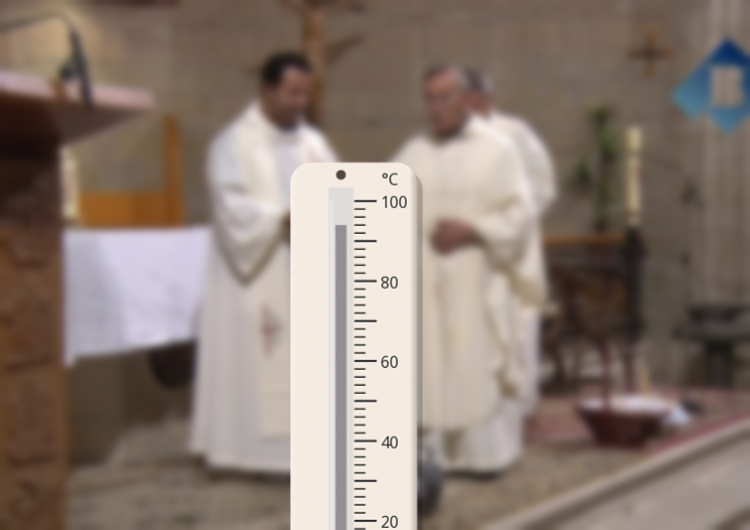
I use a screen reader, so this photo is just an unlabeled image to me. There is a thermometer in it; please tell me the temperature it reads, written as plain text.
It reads 94 °C
